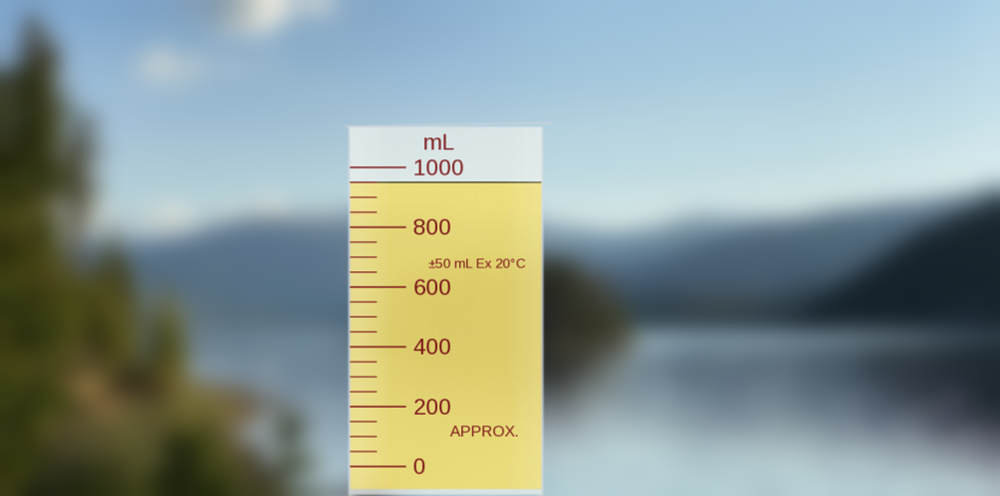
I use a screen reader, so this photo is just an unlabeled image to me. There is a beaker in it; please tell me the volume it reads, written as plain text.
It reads 950 mL
